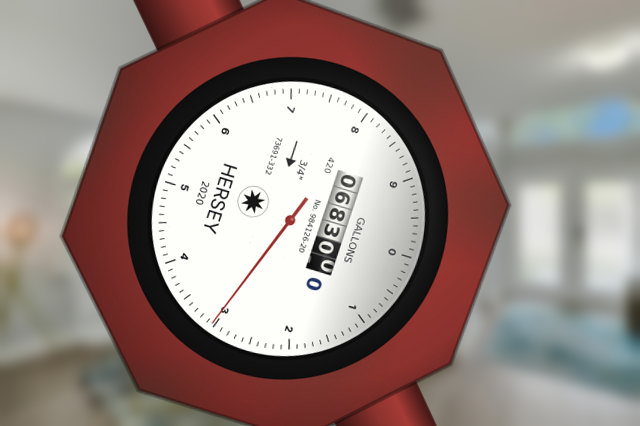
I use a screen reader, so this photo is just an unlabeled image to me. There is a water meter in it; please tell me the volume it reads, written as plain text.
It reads 683003.0 gal
